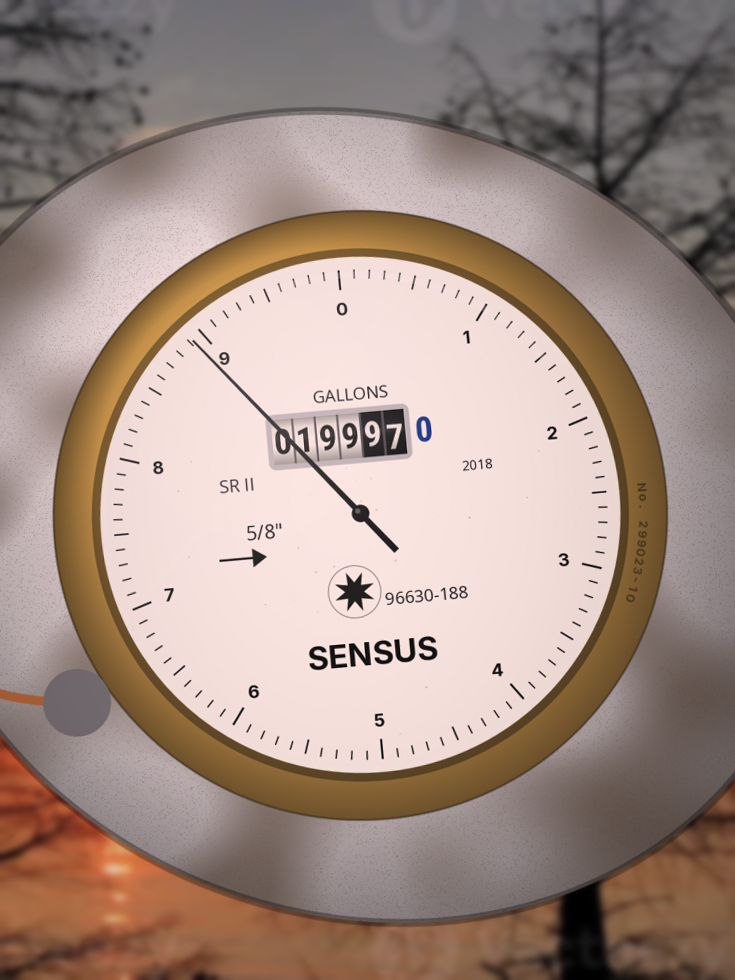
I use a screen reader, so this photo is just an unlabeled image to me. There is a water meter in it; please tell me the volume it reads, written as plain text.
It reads 199968.9 gal
